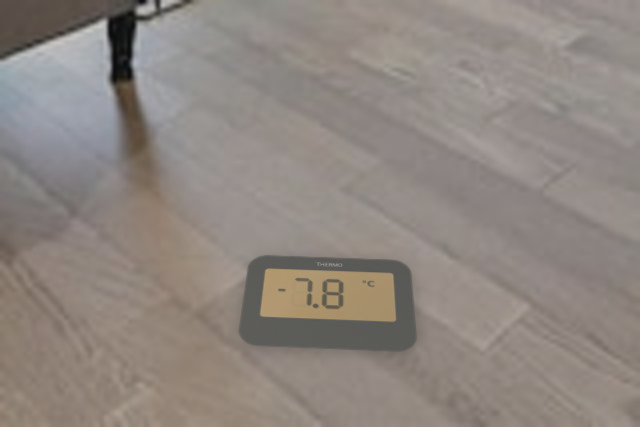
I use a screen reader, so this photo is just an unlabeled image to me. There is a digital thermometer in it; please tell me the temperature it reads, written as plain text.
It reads -7.8 °C
